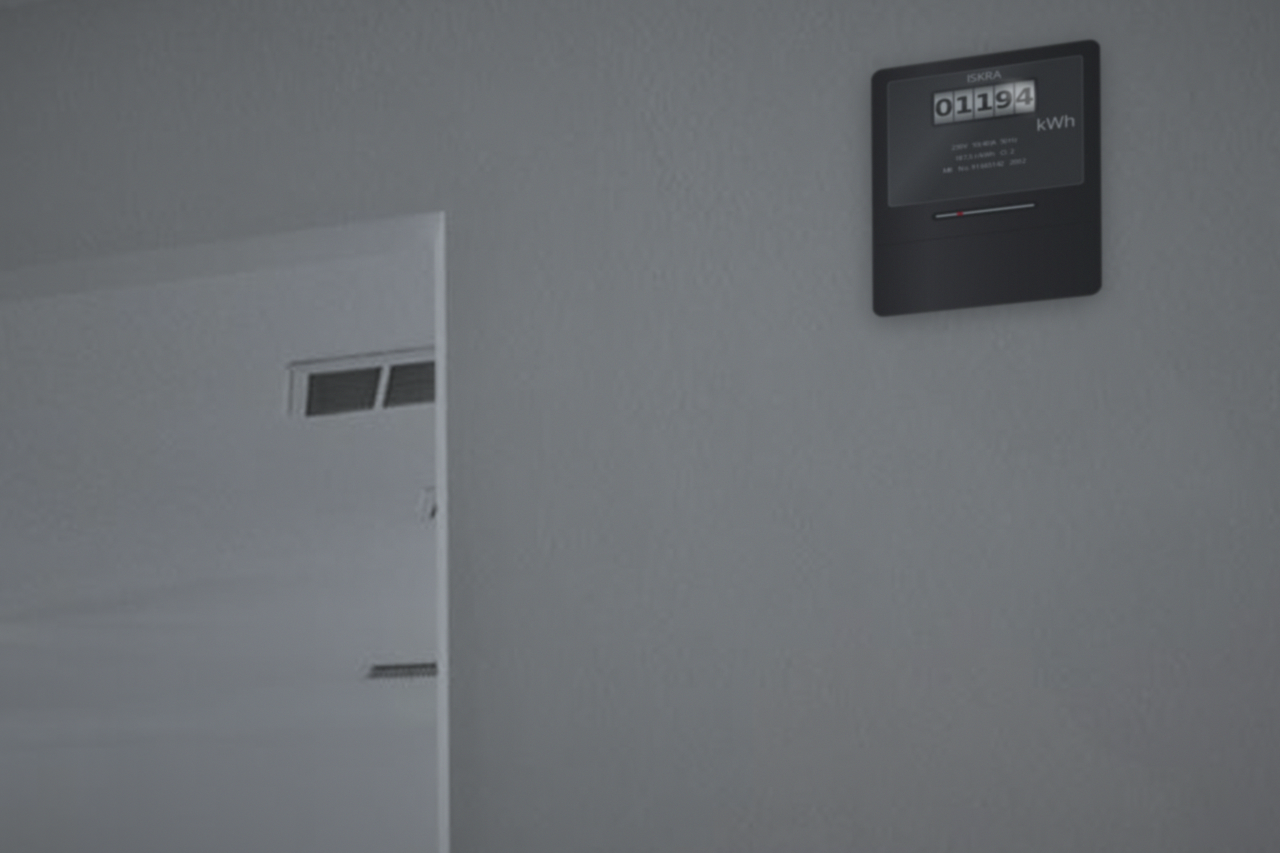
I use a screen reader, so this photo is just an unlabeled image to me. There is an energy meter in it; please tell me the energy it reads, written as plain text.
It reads 1194 kWh
